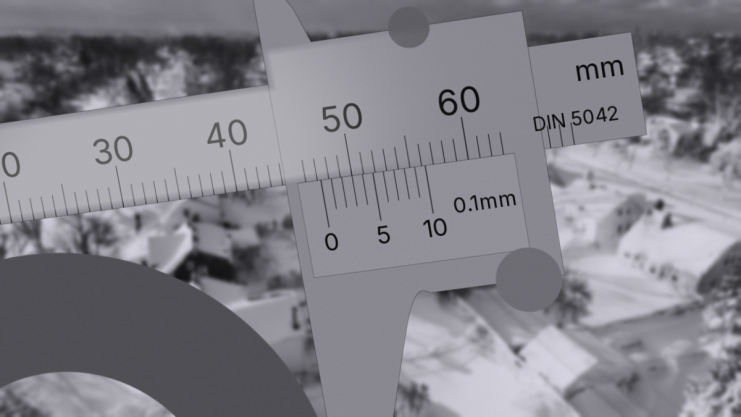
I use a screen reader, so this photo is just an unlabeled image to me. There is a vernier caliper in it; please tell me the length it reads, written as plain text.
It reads 47.3 mm
